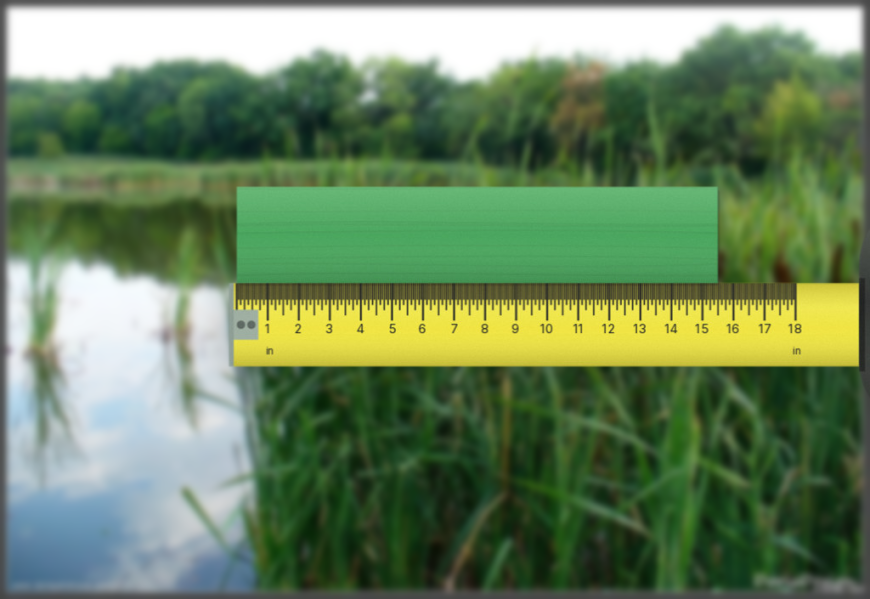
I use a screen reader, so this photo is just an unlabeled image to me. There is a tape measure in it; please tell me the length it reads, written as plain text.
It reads 15.5 in
